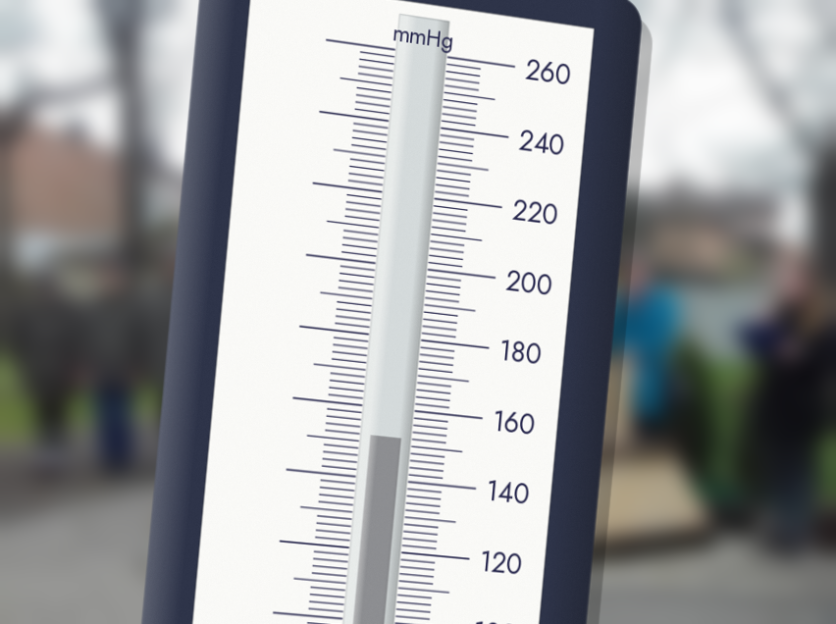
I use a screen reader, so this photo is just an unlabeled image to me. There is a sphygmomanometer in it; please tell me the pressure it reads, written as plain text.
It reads 152 mmHg
